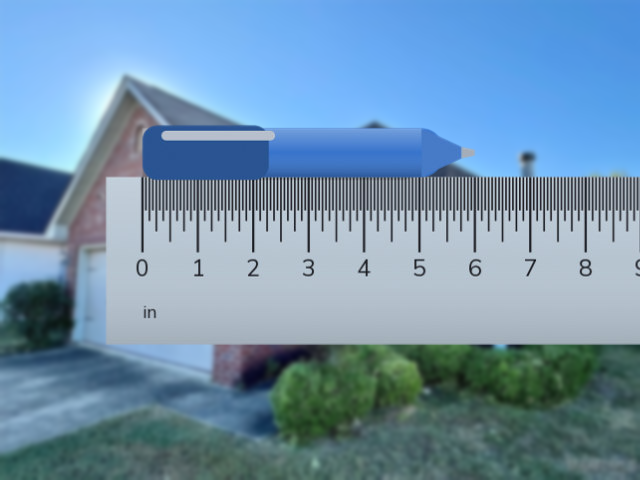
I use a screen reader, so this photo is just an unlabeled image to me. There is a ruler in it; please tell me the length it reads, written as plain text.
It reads 6 in
